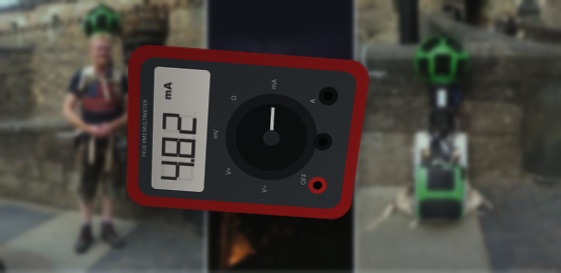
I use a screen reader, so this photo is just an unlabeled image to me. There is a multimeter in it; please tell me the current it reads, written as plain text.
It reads 4.82 mA
